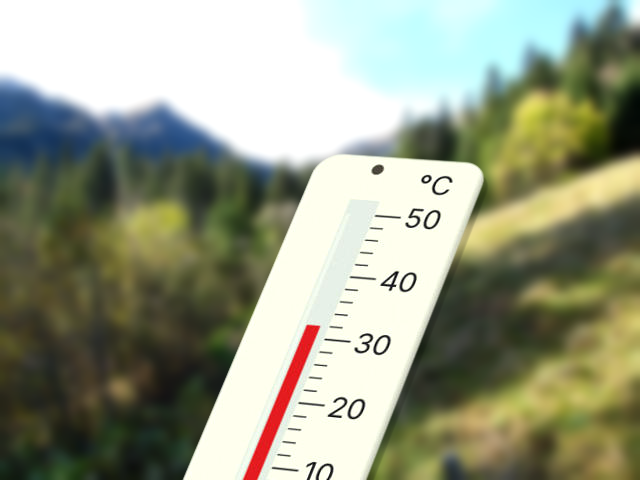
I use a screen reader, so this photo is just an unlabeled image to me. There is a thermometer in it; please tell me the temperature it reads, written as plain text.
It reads 32 °C
